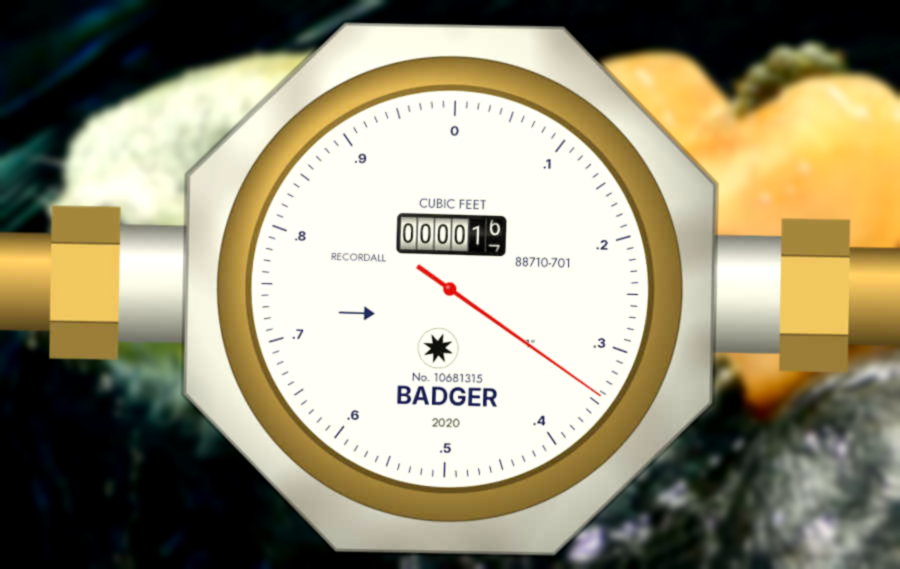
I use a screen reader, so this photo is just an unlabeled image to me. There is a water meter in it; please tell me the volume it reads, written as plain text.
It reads 16.34 ft³
